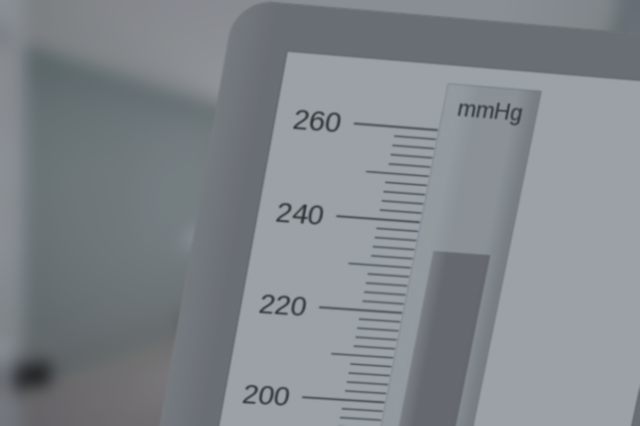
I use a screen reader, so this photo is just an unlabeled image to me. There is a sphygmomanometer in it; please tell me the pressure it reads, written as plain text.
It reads 234 mmHg
